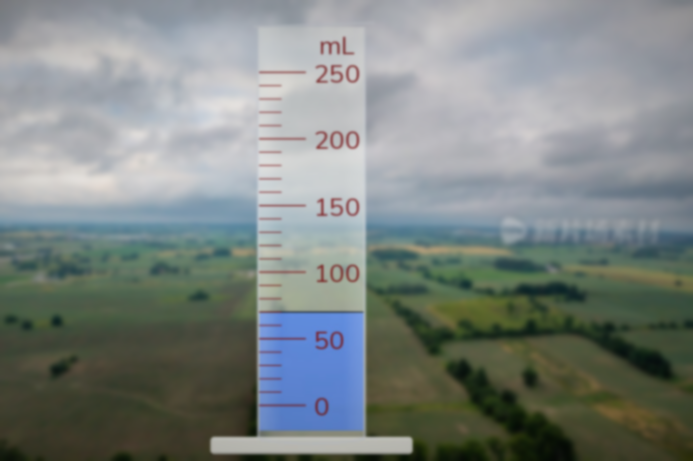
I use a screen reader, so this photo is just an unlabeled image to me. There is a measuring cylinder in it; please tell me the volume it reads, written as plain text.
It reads 70 mL
